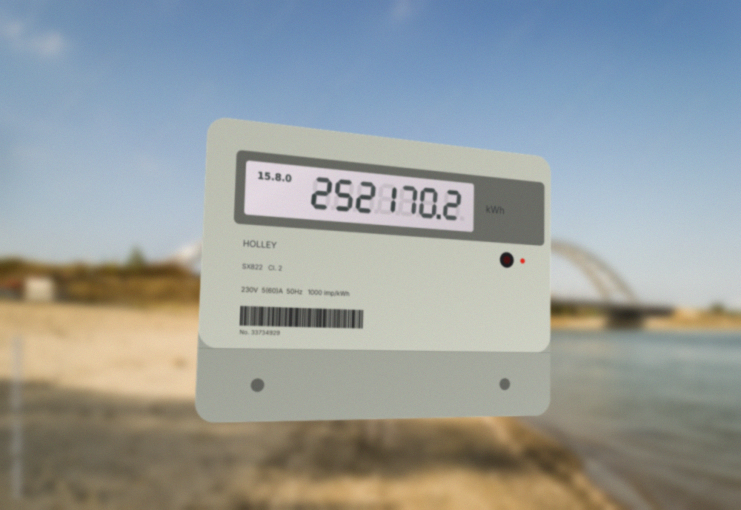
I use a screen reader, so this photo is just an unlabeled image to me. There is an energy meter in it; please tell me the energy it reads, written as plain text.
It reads 252170.2 kWh
